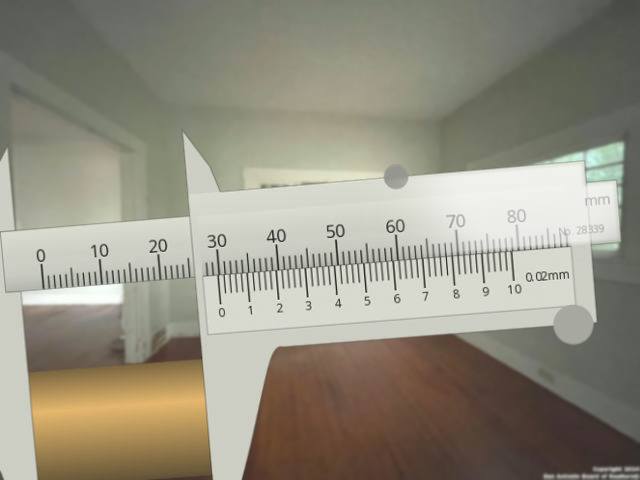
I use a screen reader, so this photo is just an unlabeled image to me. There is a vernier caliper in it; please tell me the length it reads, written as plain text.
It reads 29.8 mm
